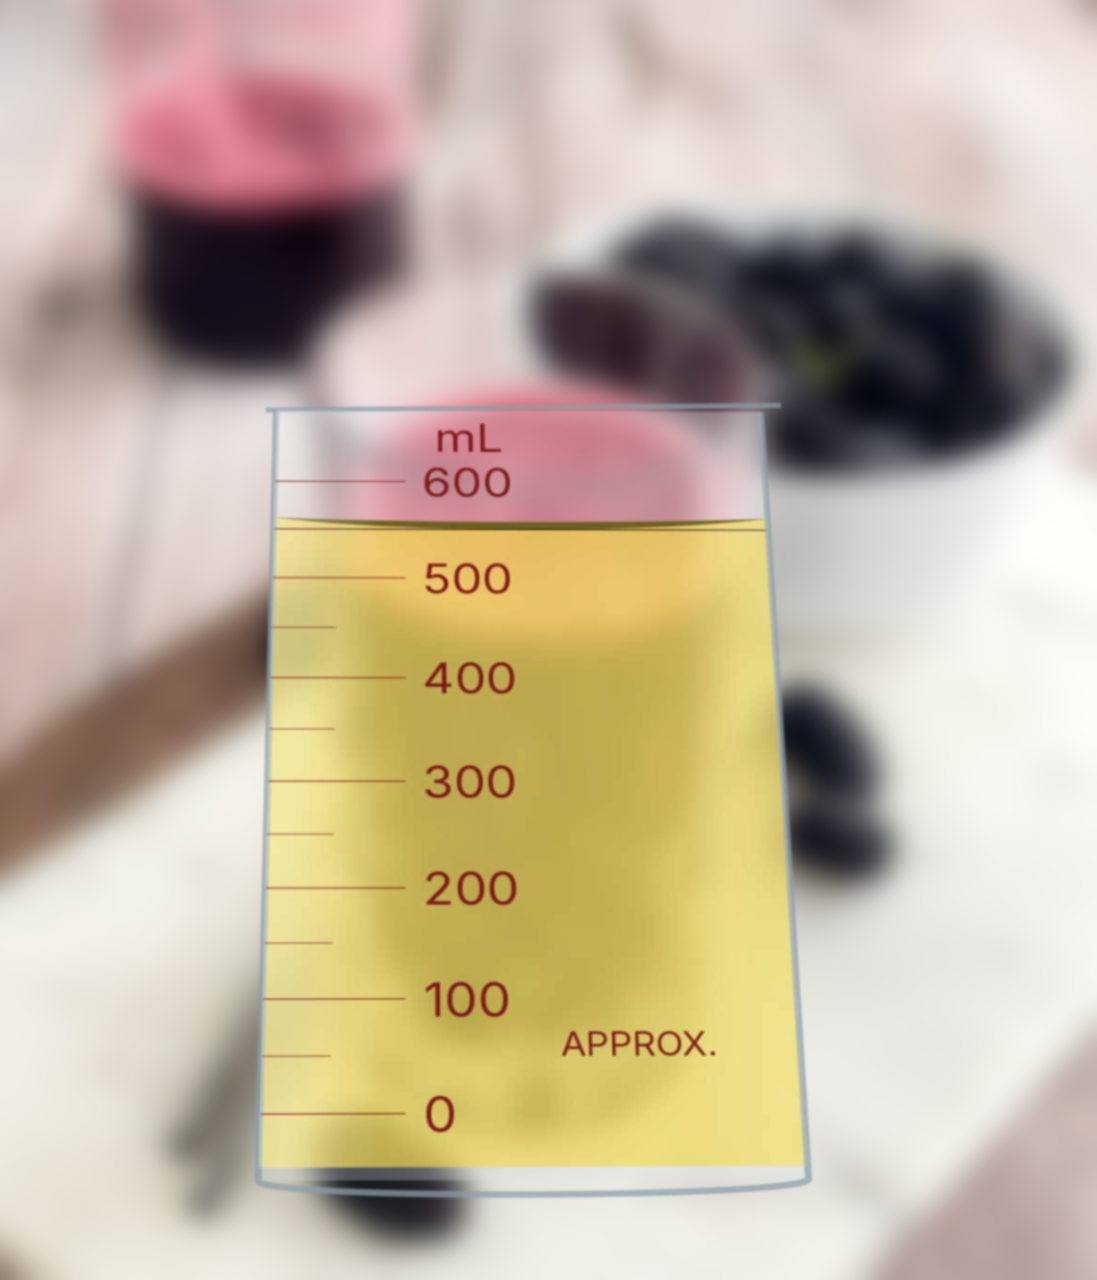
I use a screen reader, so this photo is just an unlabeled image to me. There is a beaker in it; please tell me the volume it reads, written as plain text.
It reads 550 mL
